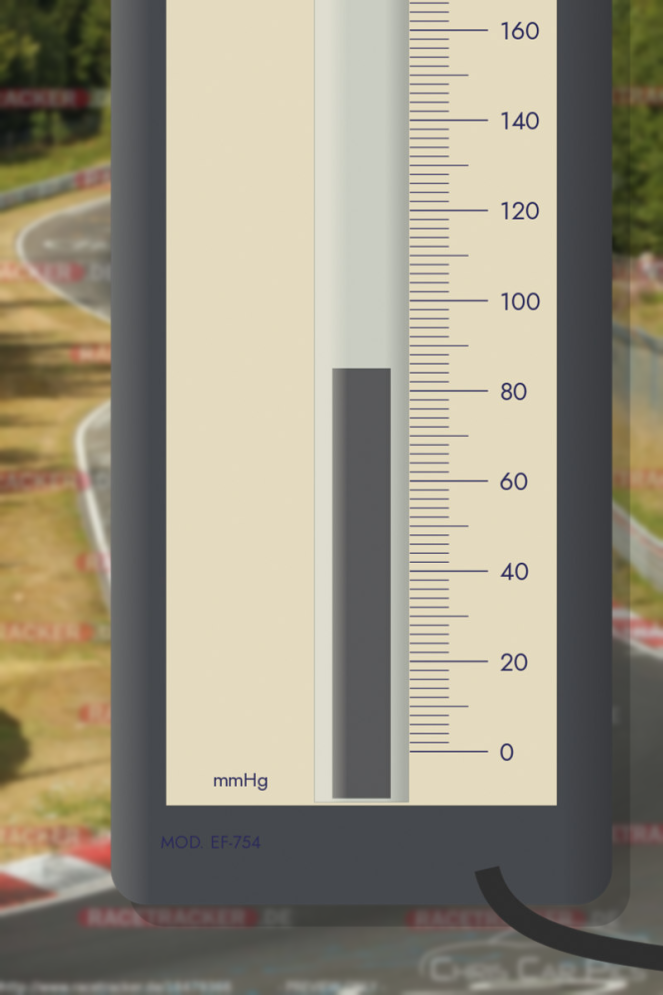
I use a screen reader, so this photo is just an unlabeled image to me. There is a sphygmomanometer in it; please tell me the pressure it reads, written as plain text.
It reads 85 mmHg
